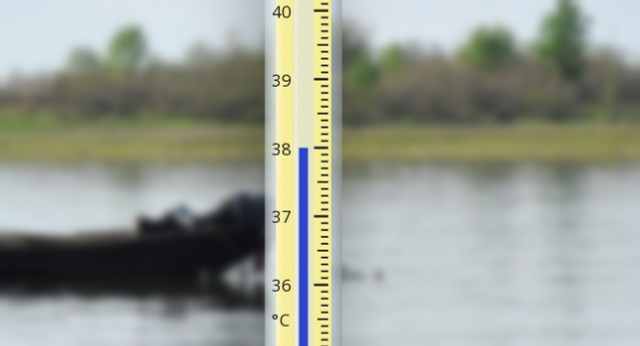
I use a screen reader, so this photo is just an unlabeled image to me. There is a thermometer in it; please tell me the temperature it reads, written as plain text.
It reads 38 °C
